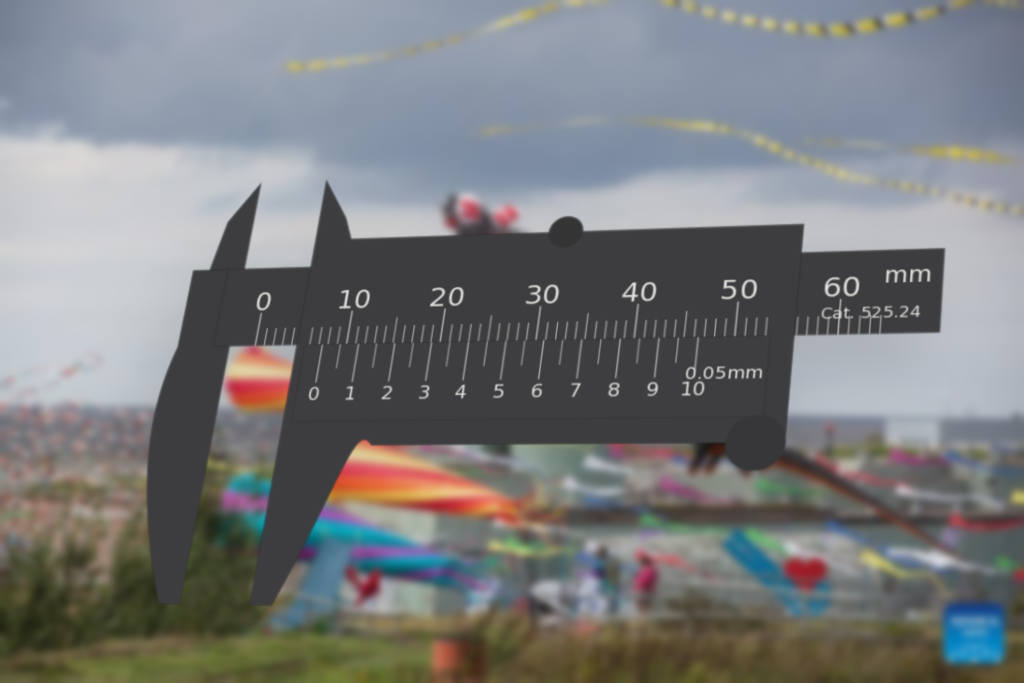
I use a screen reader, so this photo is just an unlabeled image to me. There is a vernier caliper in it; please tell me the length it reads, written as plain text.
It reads 7.4 mm
